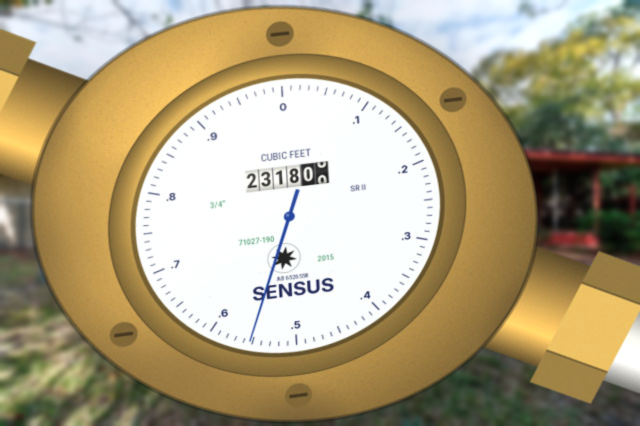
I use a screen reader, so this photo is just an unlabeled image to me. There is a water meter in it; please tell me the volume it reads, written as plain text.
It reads 231808.55 ft³
